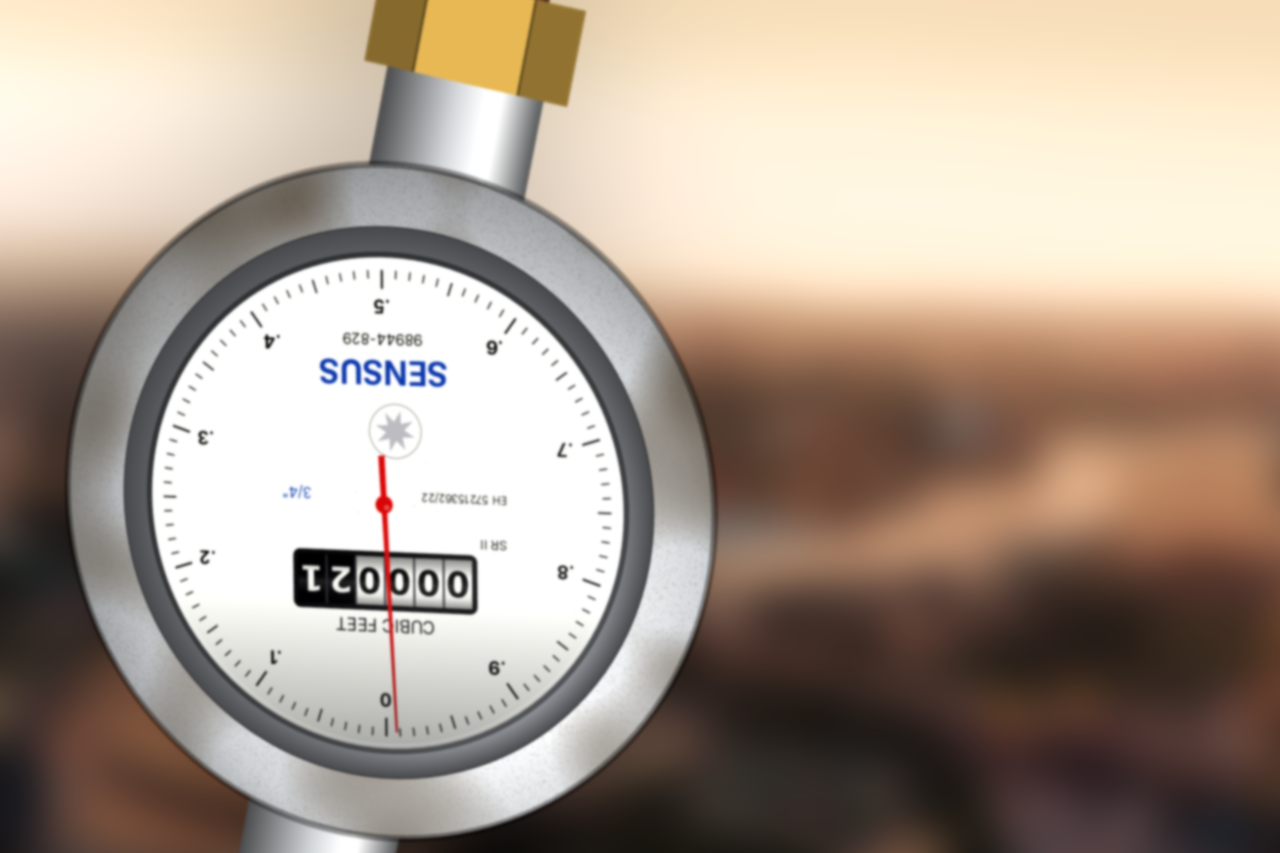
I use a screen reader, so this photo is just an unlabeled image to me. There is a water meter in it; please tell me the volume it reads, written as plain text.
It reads 20.99 ft³
